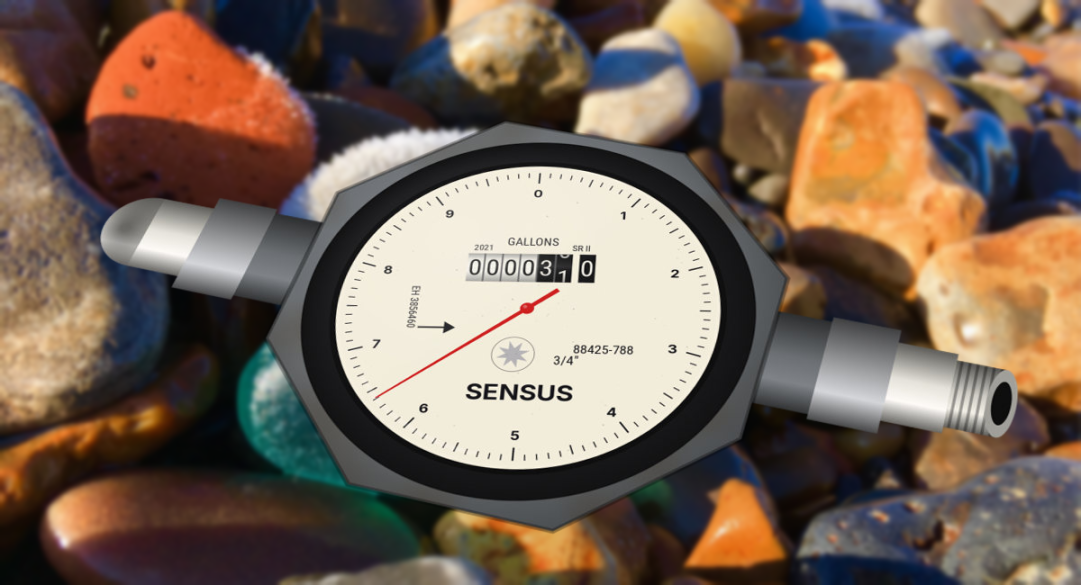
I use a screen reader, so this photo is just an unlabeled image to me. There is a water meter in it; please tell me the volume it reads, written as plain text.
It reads 306.4 gal
